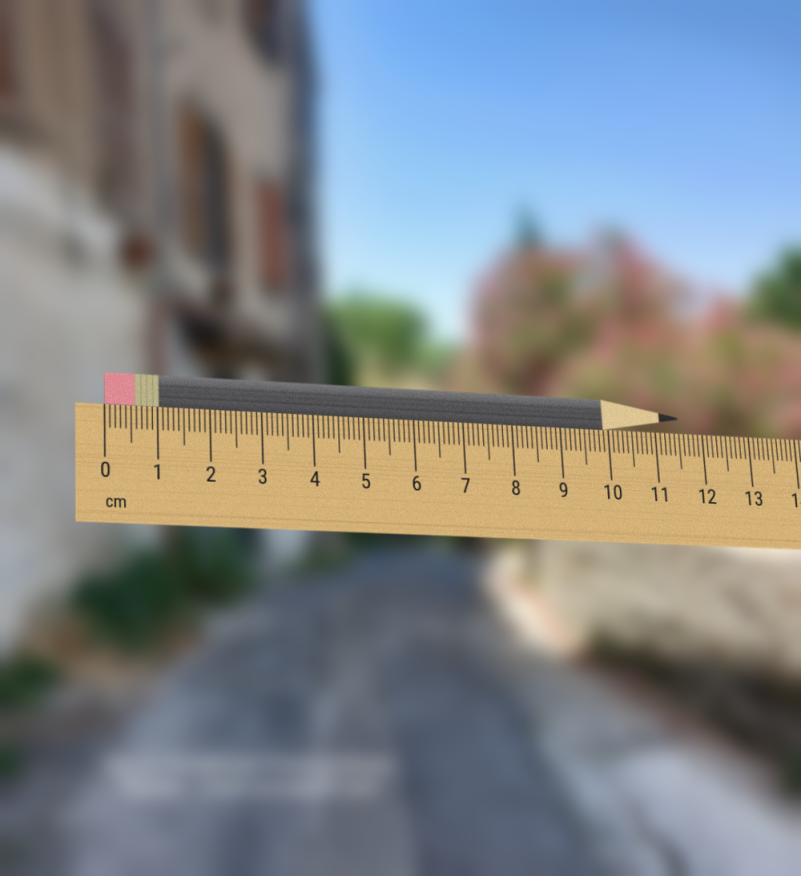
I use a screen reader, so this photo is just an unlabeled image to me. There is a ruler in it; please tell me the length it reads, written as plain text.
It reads 11.5 cm
